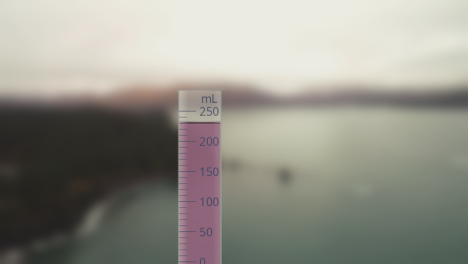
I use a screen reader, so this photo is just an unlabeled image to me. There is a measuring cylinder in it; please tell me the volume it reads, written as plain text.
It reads 230 mL
